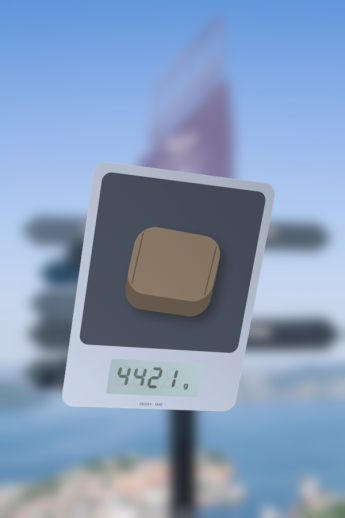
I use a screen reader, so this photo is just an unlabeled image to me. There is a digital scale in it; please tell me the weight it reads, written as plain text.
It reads 4421 g
